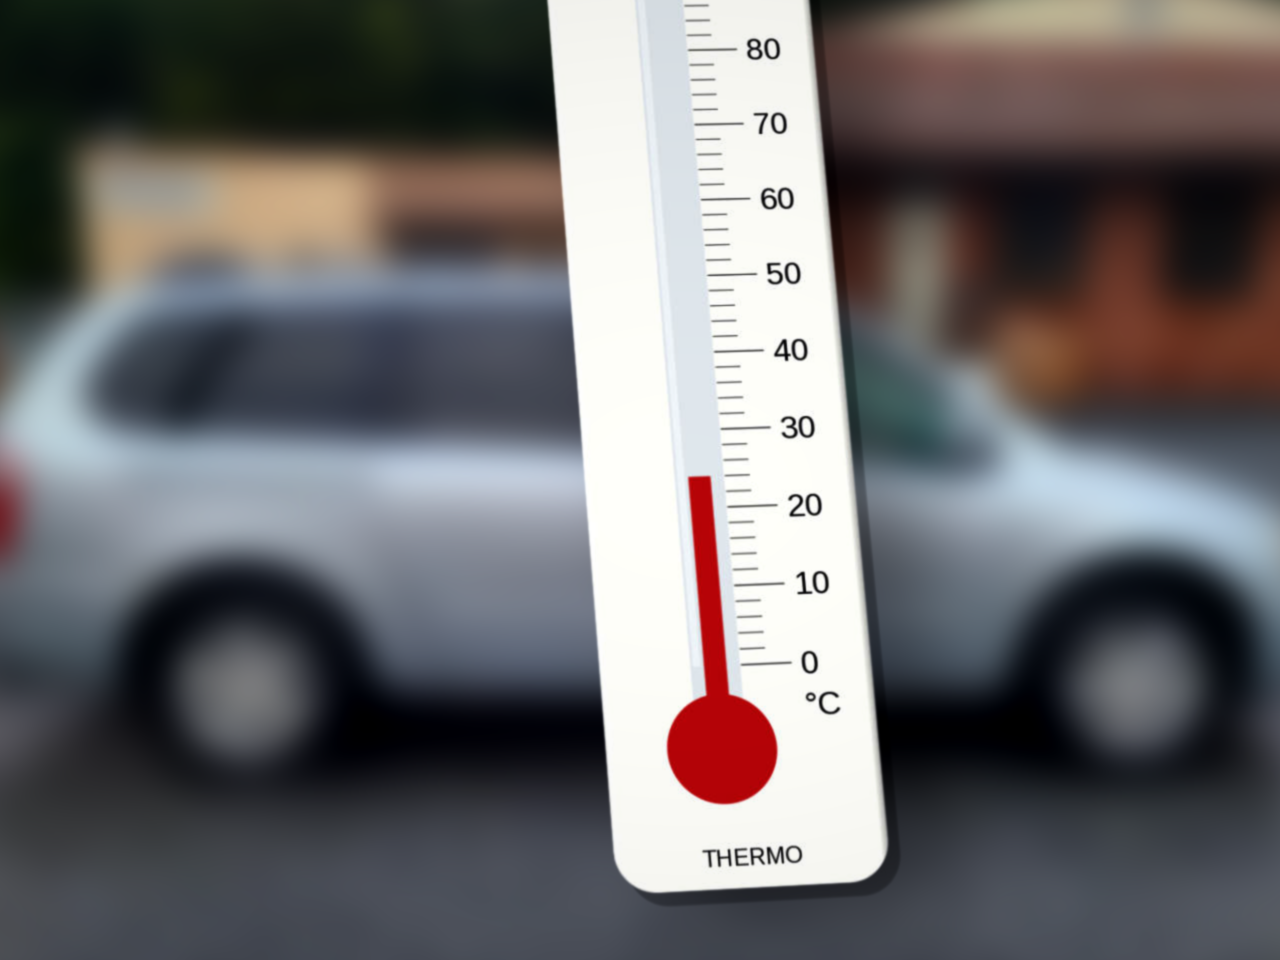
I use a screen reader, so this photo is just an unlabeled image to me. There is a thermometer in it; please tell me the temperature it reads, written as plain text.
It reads 24 °C
